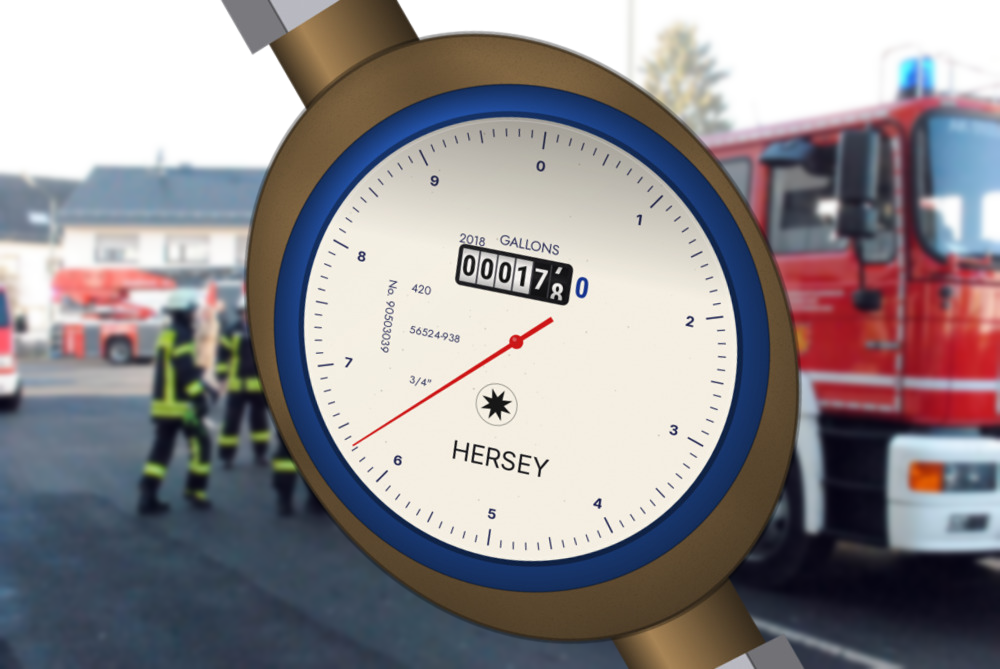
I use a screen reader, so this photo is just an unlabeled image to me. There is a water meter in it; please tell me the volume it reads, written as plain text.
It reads 1776.3 gal
